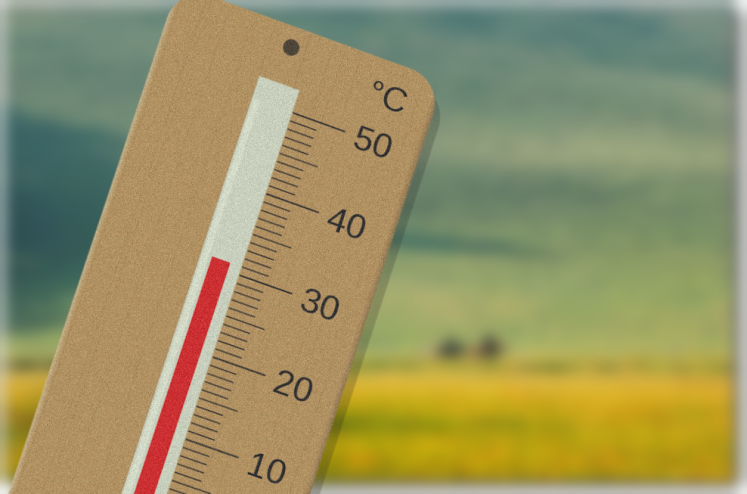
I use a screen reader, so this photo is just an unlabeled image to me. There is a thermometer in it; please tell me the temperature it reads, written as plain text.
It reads 31 °C
